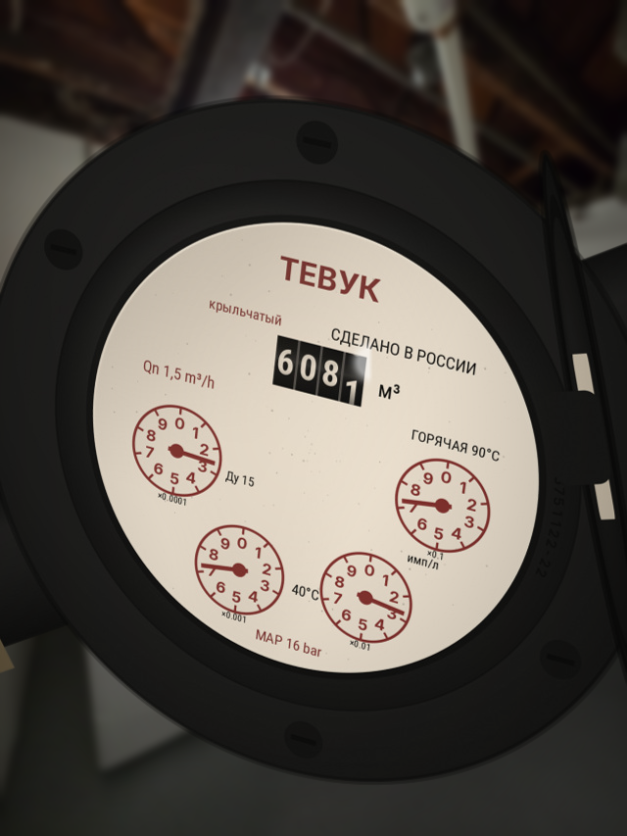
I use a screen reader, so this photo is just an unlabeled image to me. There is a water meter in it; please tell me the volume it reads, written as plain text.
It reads 6080.7272 m³
